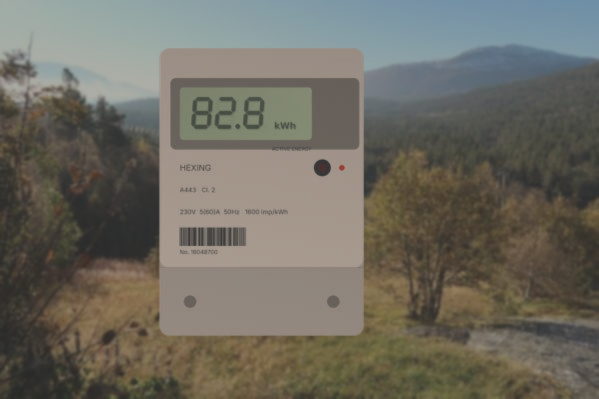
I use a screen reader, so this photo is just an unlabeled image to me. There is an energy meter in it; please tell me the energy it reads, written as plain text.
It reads 82.8 kWh
